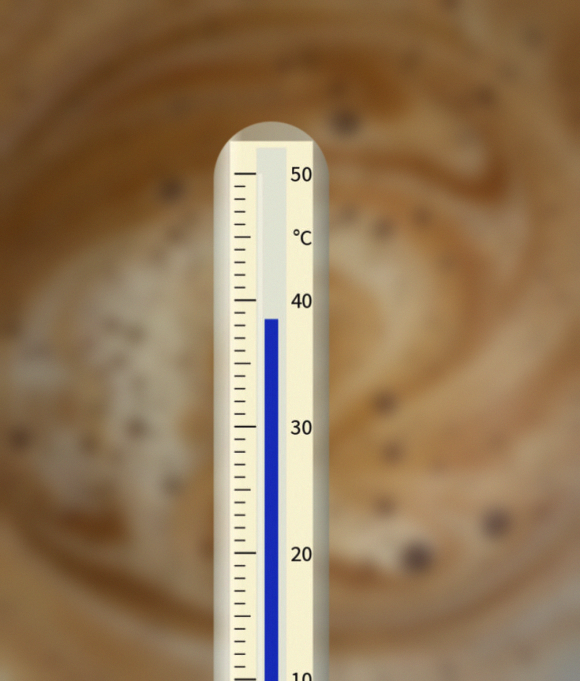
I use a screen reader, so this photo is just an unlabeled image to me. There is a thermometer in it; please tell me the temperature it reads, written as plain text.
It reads 38.5 °C
